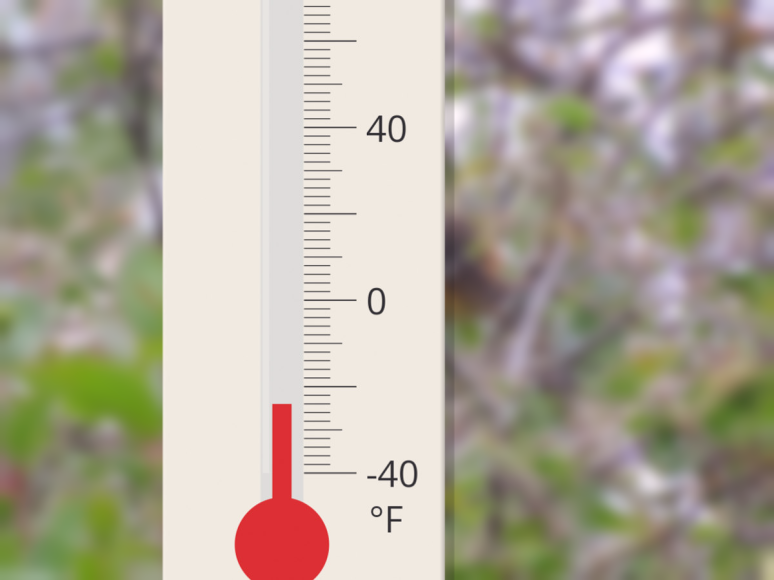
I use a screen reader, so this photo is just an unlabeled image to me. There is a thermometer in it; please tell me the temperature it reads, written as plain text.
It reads -24 °F
